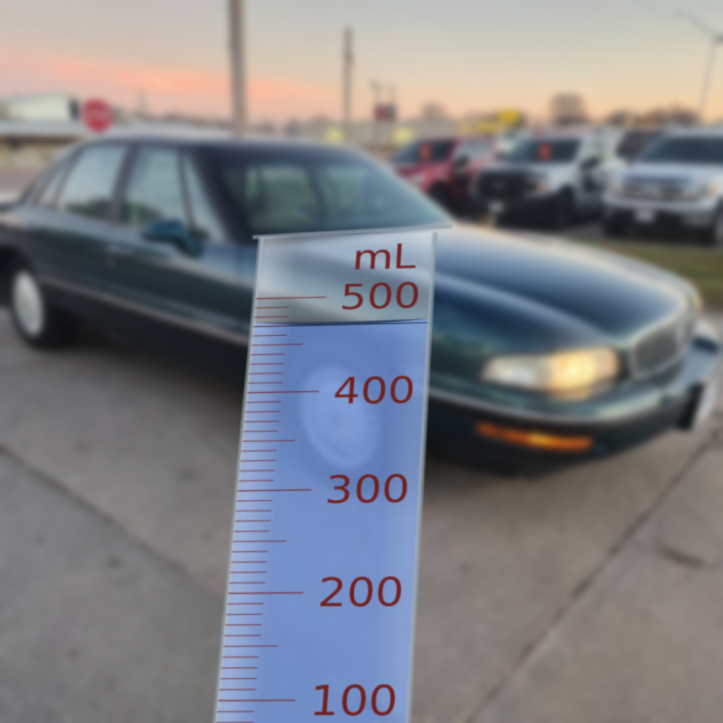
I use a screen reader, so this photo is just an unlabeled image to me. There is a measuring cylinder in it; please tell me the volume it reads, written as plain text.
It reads 470 mL
